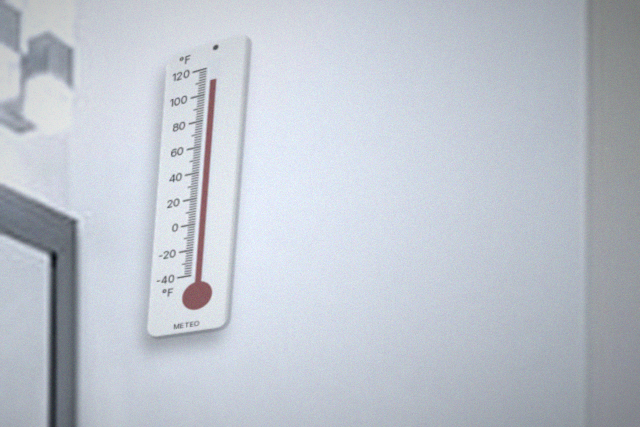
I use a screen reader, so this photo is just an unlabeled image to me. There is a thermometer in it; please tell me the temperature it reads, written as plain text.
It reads 110 °F
